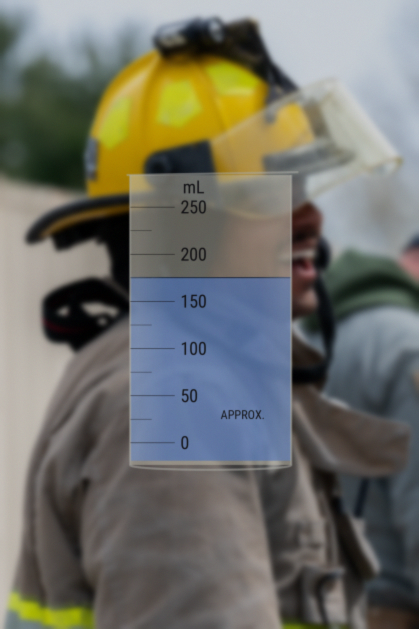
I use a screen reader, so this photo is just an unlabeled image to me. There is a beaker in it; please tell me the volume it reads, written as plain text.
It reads 175 mL
